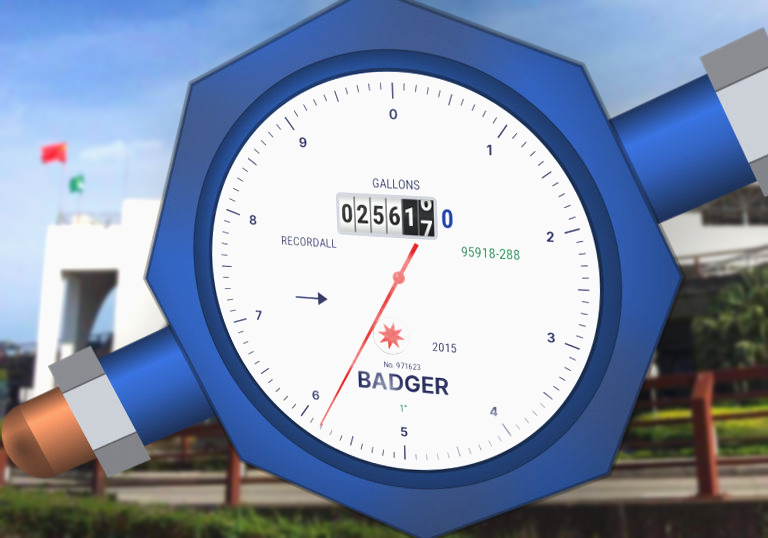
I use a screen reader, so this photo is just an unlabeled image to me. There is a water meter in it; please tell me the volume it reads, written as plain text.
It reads 256165.8 gal
